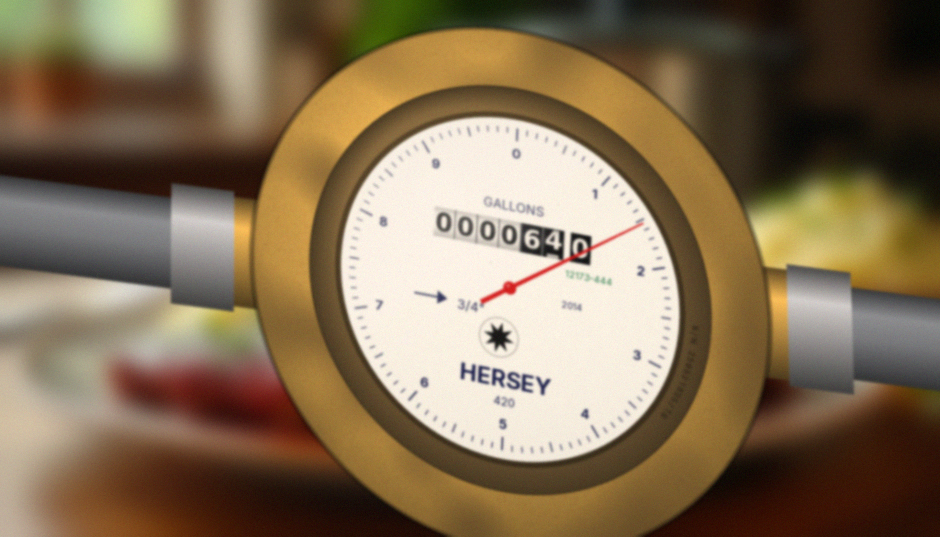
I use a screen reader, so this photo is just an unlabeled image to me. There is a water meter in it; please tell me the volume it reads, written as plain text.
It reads 641.5 gal
